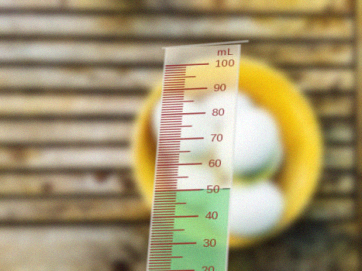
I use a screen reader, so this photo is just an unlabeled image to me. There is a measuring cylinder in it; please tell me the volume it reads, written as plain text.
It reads 50 mL
